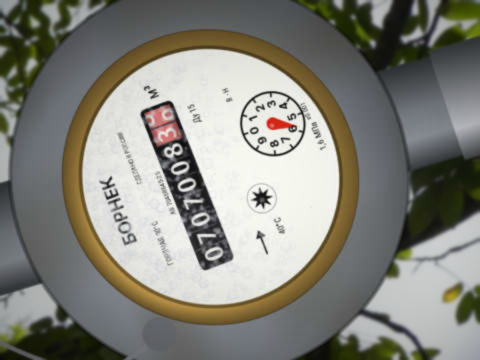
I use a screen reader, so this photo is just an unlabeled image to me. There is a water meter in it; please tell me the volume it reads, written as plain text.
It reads 707008.385 m³
